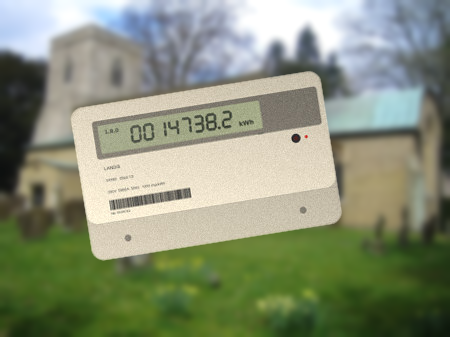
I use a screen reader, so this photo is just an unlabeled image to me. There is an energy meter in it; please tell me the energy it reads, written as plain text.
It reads 14738.2 kWh
